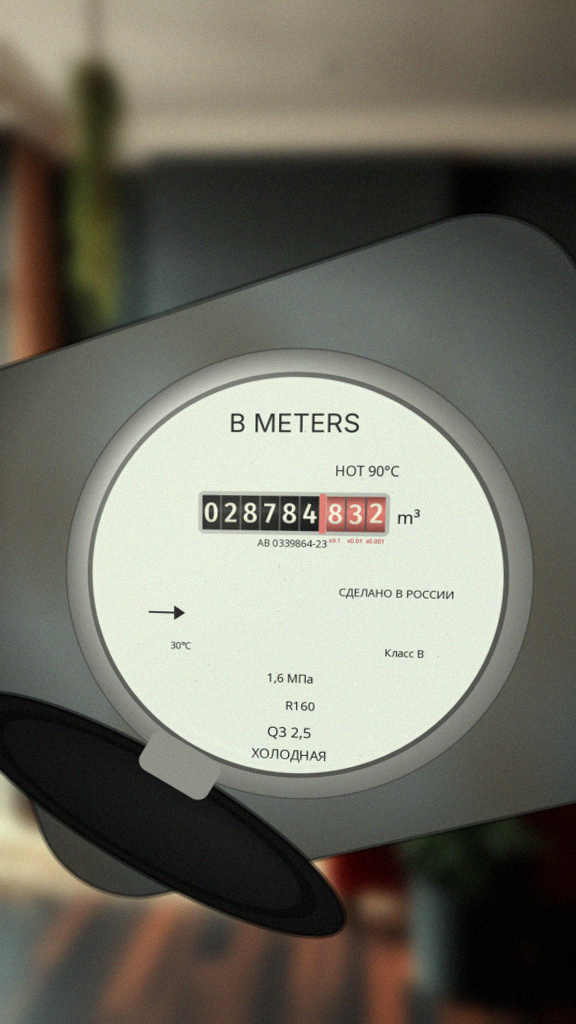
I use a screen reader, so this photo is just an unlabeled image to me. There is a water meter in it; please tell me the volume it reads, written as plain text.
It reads 28784.832 m³
